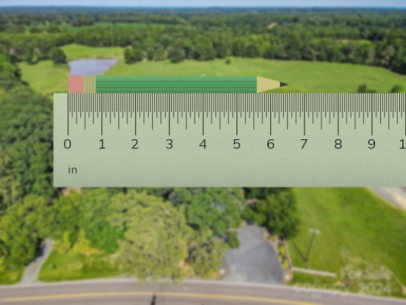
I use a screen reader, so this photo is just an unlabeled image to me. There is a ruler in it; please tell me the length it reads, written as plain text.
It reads 6.5 in
